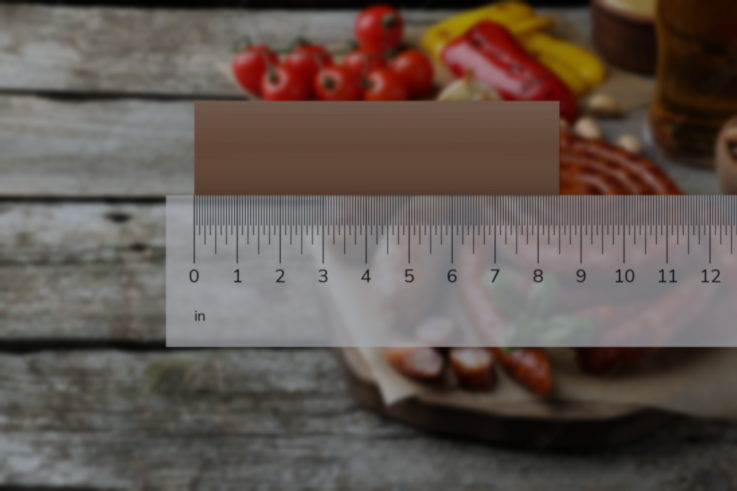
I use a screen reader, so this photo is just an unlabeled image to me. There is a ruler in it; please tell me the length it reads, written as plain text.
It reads 8.5 in
